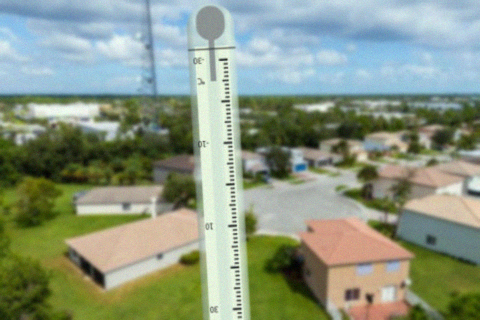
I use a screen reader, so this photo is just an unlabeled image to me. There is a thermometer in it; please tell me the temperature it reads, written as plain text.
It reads -25 °C
